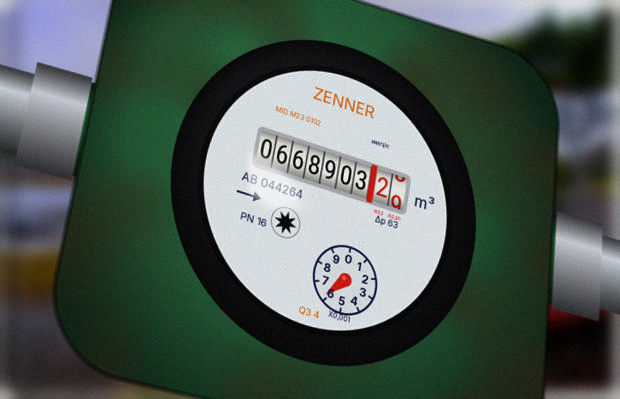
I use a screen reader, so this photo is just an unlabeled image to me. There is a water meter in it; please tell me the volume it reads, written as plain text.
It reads 668903.286 m³
